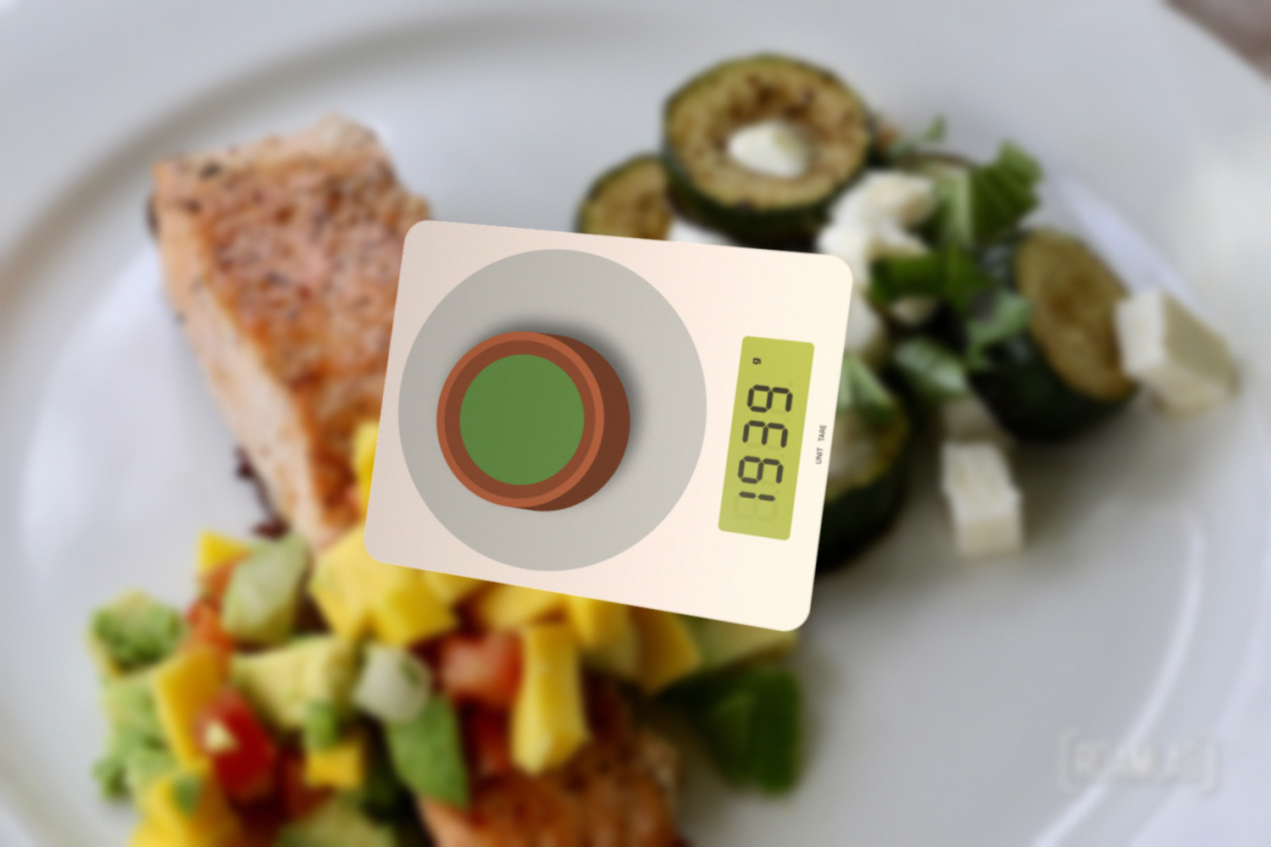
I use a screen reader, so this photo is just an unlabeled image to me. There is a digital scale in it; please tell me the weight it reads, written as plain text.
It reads 1939 g
